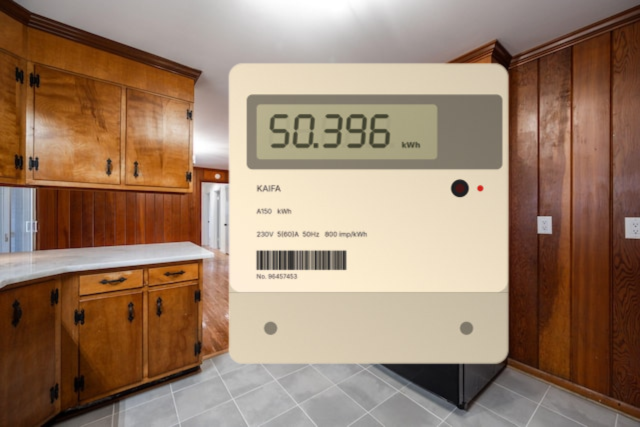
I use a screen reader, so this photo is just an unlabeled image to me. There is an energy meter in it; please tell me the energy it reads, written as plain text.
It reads 50.396 kWh
